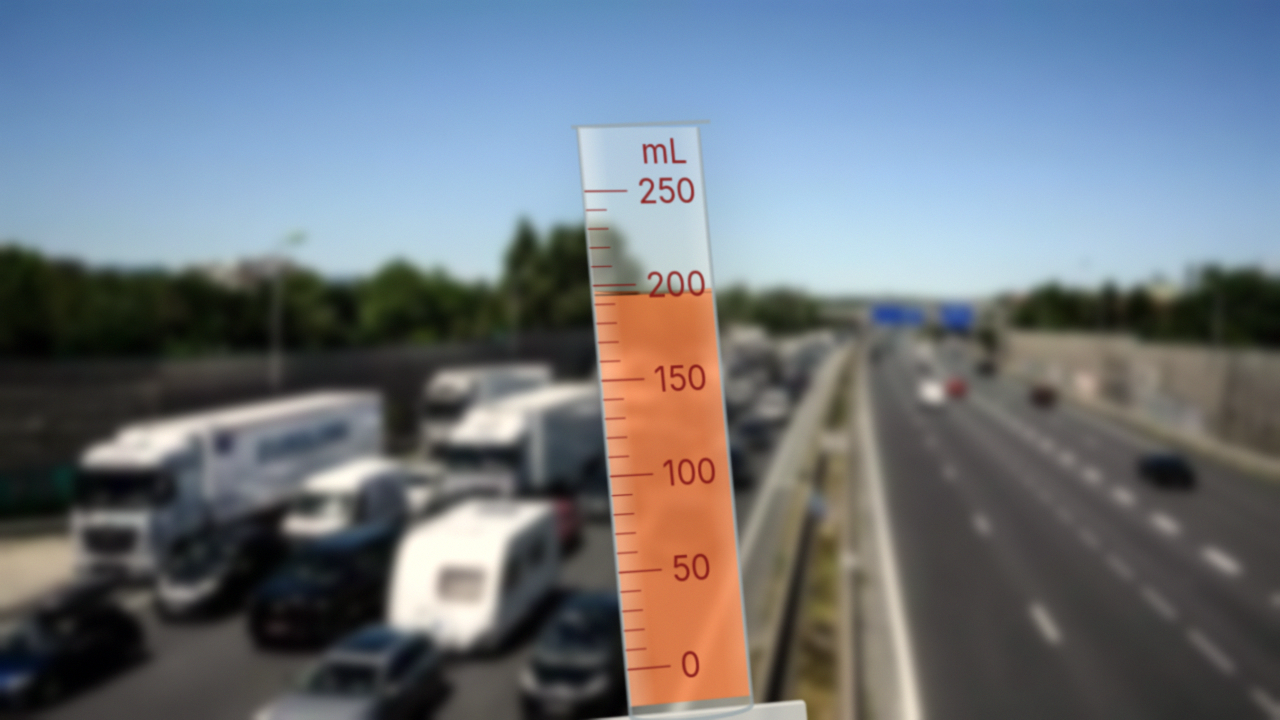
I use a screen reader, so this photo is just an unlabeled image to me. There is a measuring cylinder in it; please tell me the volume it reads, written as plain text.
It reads 195 mL
